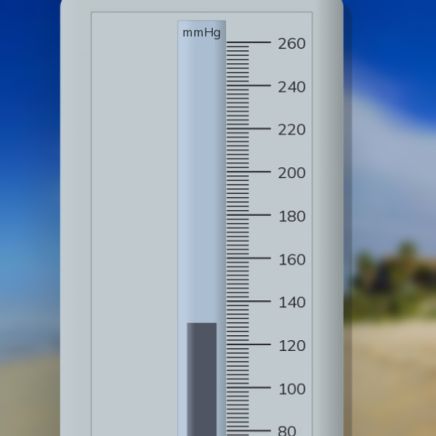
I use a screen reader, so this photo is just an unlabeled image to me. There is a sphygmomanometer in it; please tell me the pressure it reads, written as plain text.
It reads 130 mmHg
